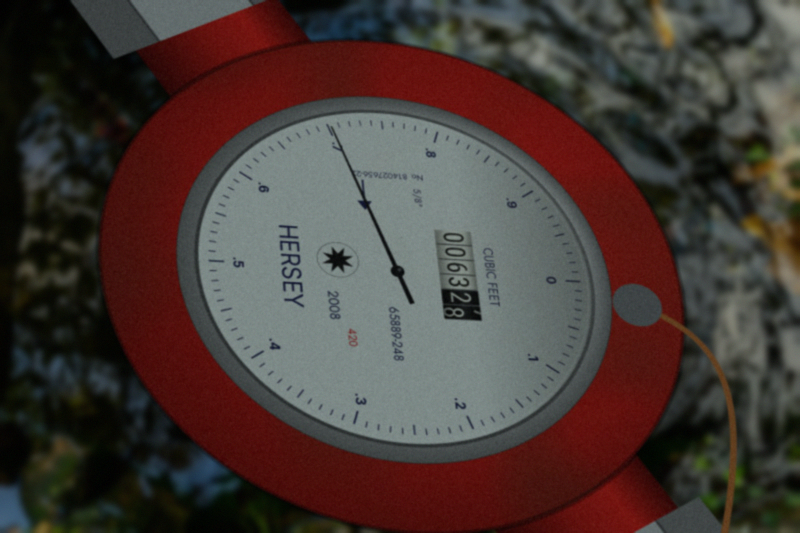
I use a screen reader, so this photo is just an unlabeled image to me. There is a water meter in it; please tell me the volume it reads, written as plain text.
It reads 6327.70 ft³
